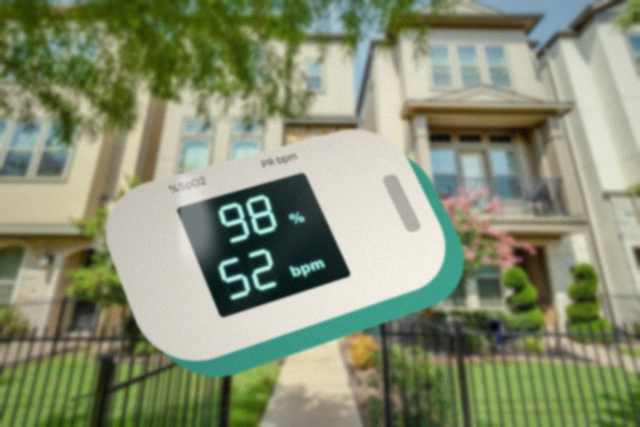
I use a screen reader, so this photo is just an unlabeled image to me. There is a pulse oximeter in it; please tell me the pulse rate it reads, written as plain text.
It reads 52 bpm
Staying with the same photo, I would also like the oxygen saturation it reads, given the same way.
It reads 98 %
